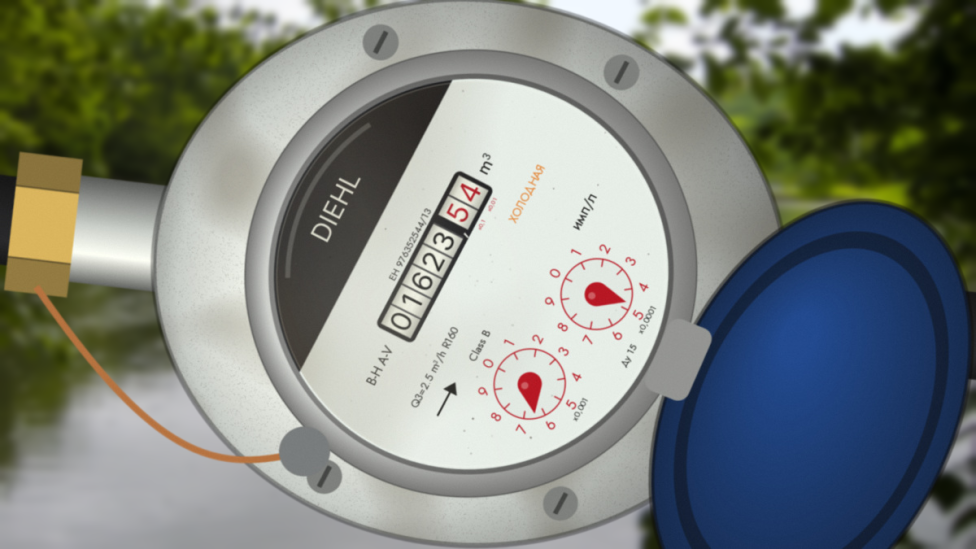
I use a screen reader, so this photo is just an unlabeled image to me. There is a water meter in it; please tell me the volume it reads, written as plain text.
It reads 1623.5464 m³
